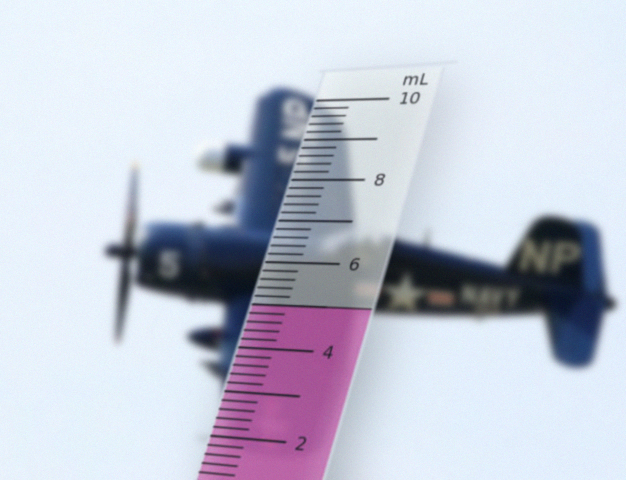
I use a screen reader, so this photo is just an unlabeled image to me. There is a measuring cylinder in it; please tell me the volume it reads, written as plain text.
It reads 5 mL
